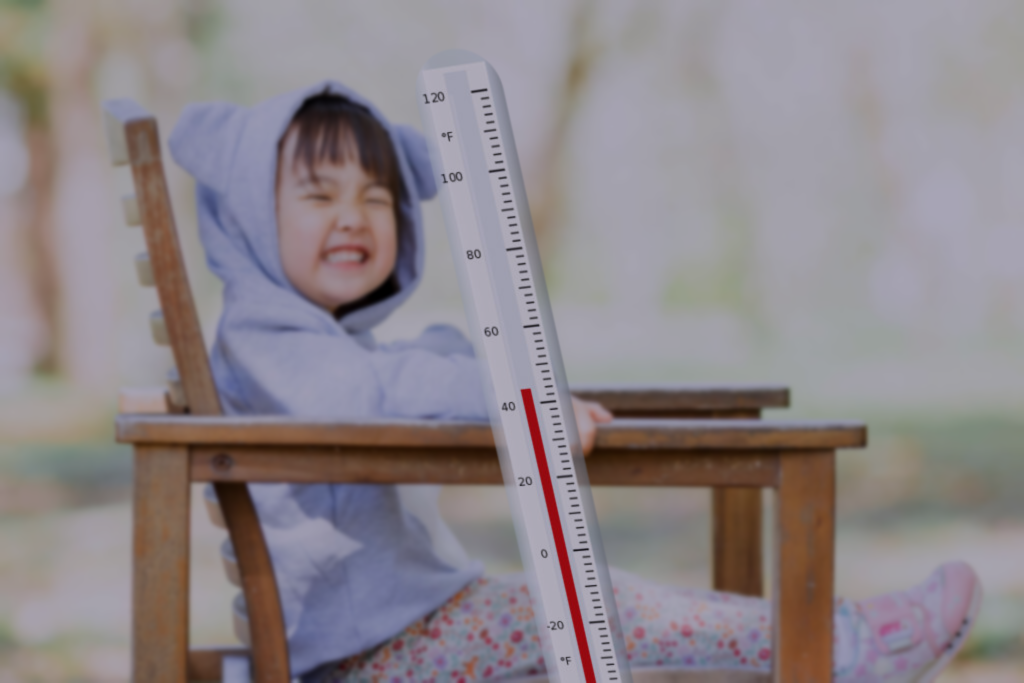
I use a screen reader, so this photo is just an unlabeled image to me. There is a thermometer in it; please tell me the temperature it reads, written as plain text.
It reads 44 °F
